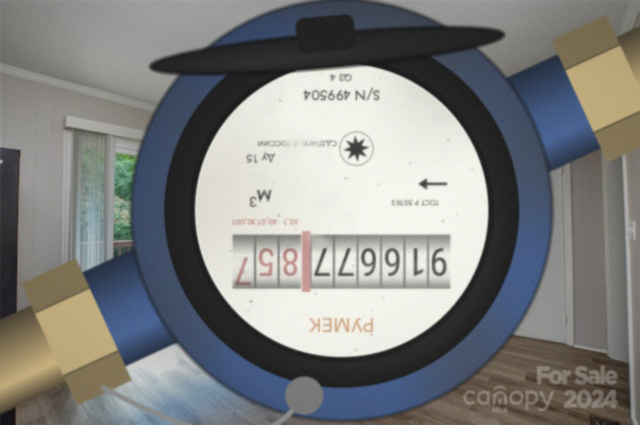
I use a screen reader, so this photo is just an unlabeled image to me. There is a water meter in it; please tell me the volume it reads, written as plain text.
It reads 916677.857 m³
